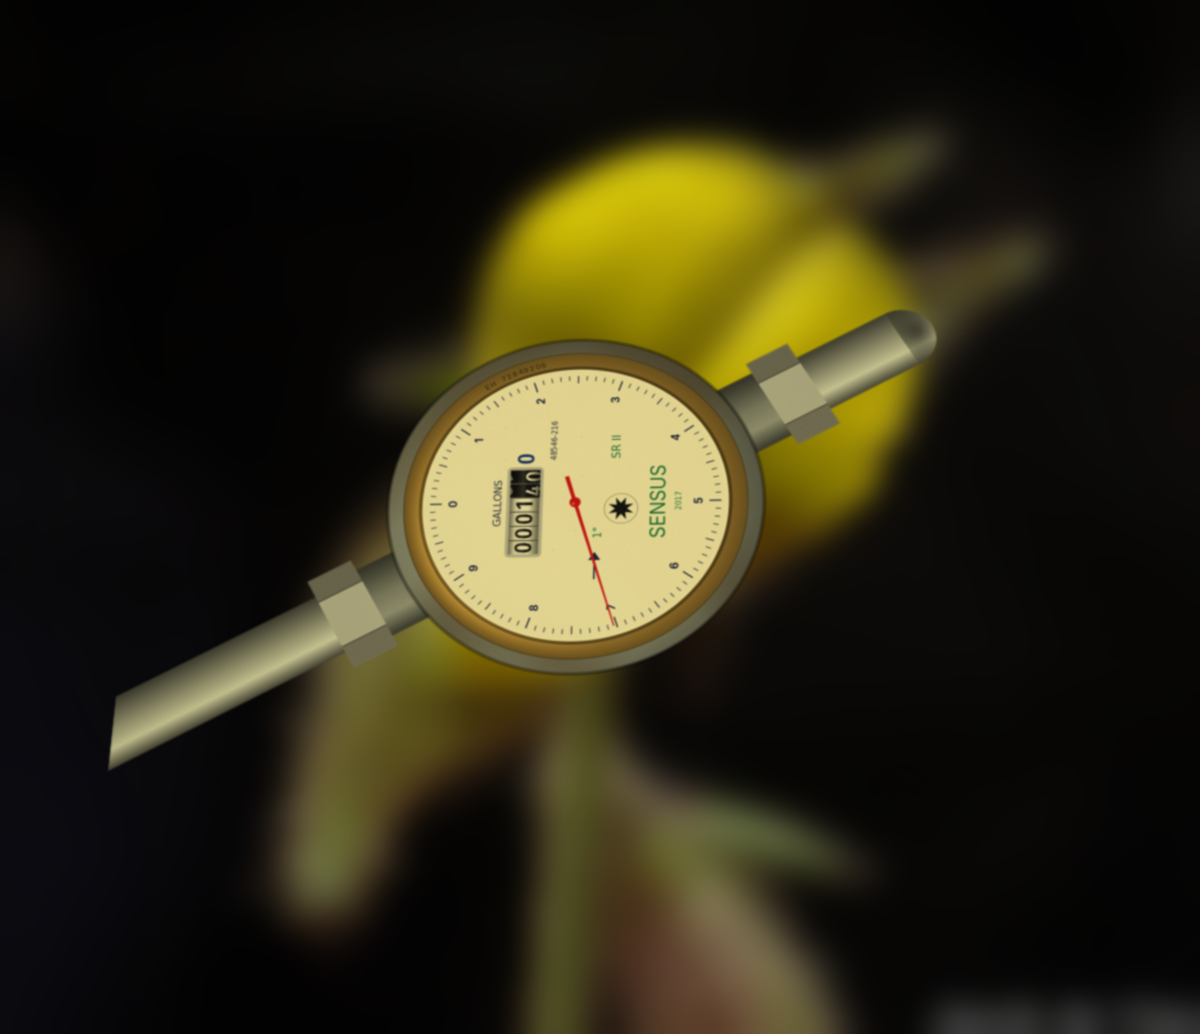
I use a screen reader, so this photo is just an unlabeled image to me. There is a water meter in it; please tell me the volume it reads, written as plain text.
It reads 1397.0 gal
